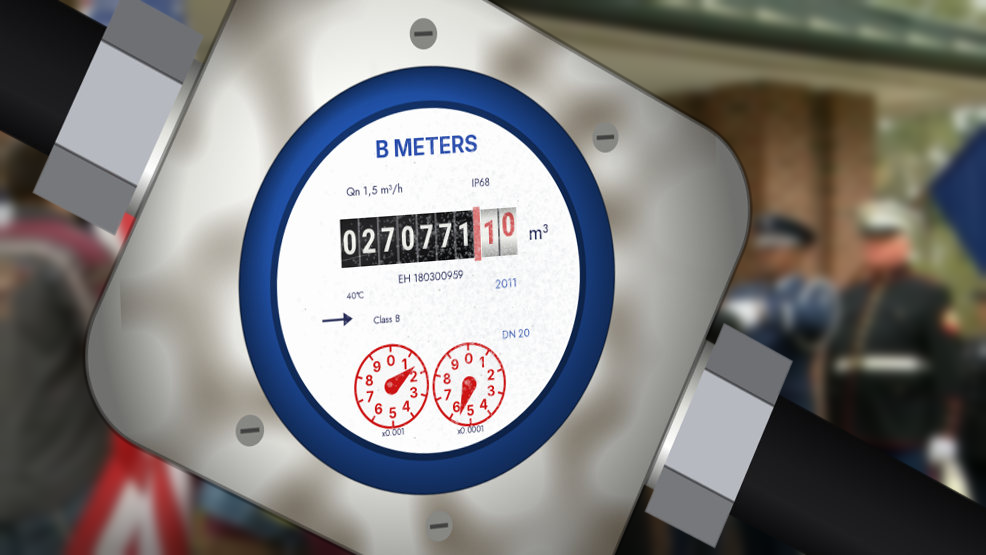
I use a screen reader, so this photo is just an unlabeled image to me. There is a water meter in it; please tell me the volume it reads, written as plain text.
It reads 270771.1015 m³
